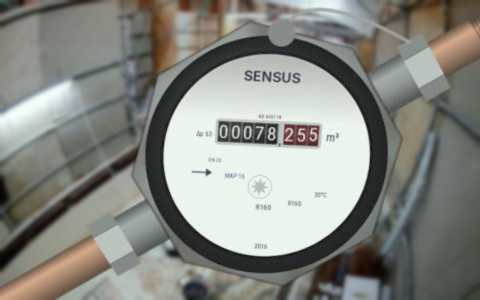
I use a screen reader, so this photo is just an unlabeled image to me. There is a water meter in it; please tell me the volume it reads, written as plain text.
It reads 78.255 m³
